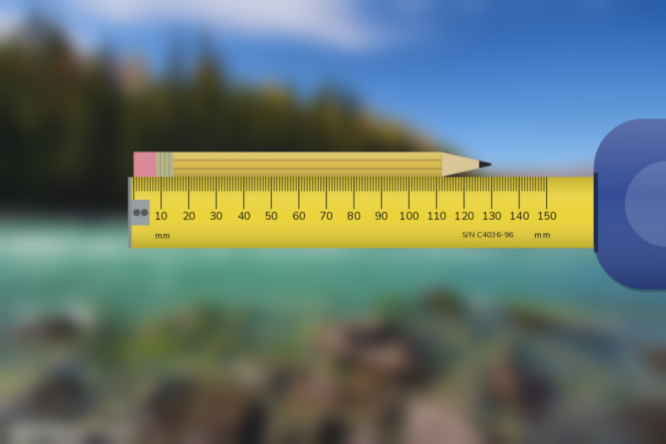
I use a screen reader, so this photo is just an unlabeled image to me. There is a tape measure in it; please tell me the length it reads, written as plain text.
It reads 130 mm
